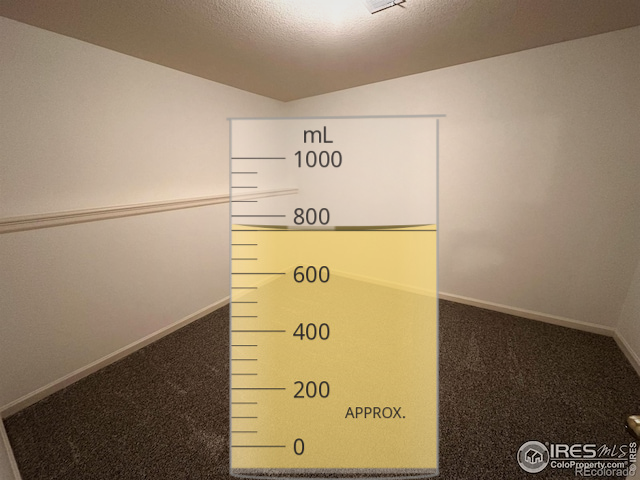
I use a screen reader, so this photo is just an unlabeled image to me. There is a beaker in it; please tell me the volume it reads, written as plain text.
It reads 750 mL
